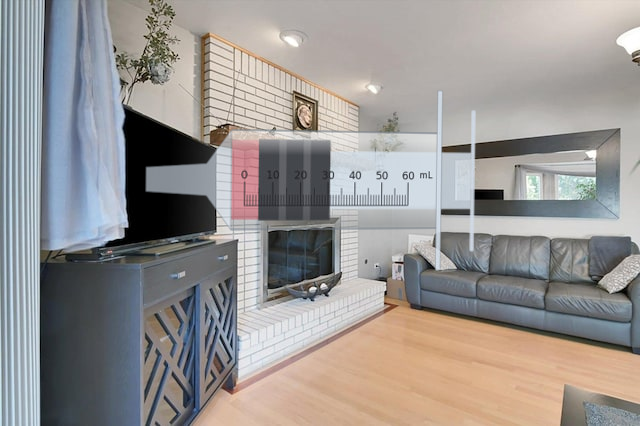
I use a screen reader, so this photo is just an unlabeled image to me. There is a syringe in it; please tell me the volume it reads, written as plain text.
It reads 5 mL
